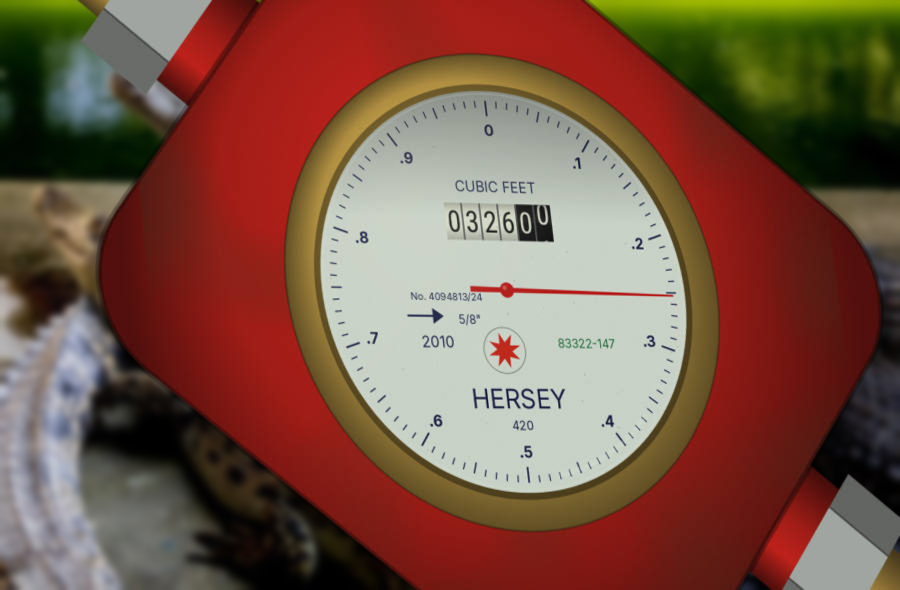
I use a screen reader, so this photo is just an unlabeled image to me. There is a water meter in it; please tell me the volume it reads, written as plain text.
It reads 32600.25 ft³
